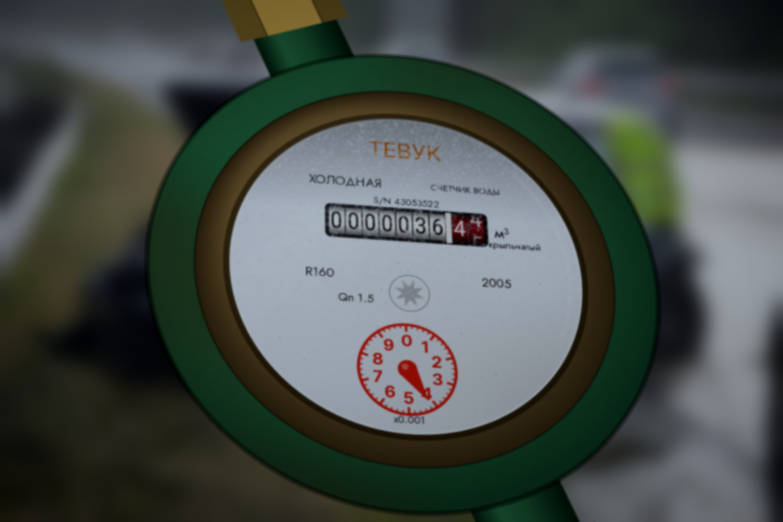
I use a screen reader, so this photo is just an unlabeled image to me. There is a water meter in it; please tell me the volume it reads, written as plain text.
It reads 36.444 m³
